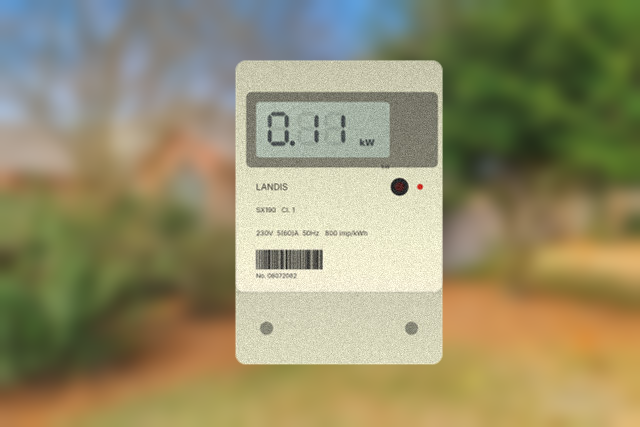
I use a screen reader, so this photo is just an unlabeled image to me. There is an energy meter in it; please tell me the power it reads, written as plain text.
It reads 0.11 kW
